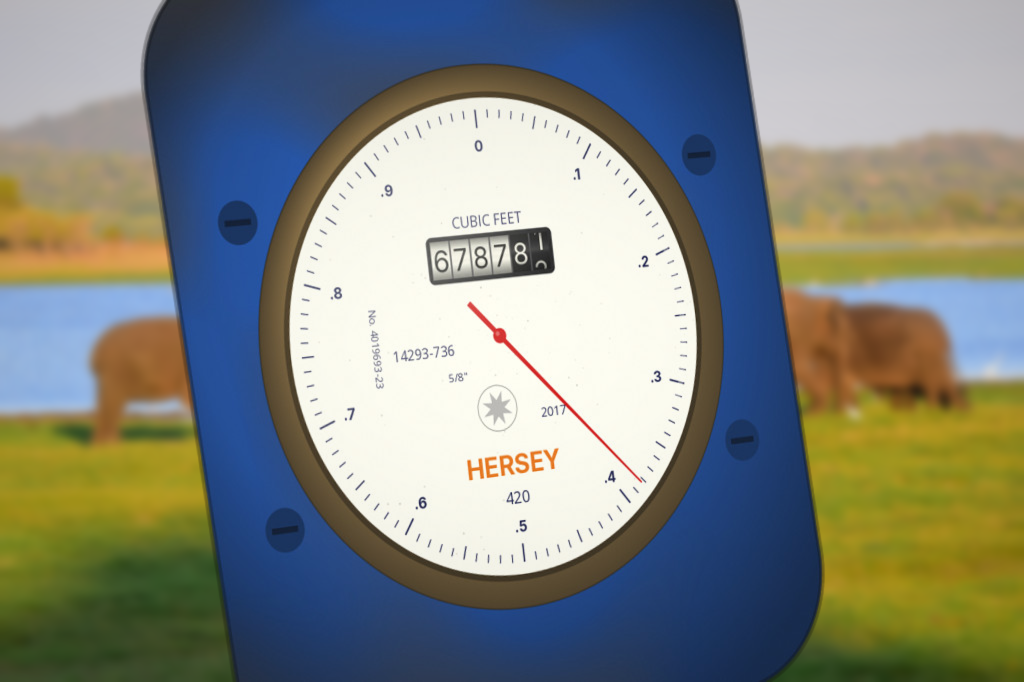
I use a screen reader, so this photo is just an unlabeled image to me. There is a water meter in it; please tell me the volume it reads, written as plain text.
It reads 678781.38 ft³
